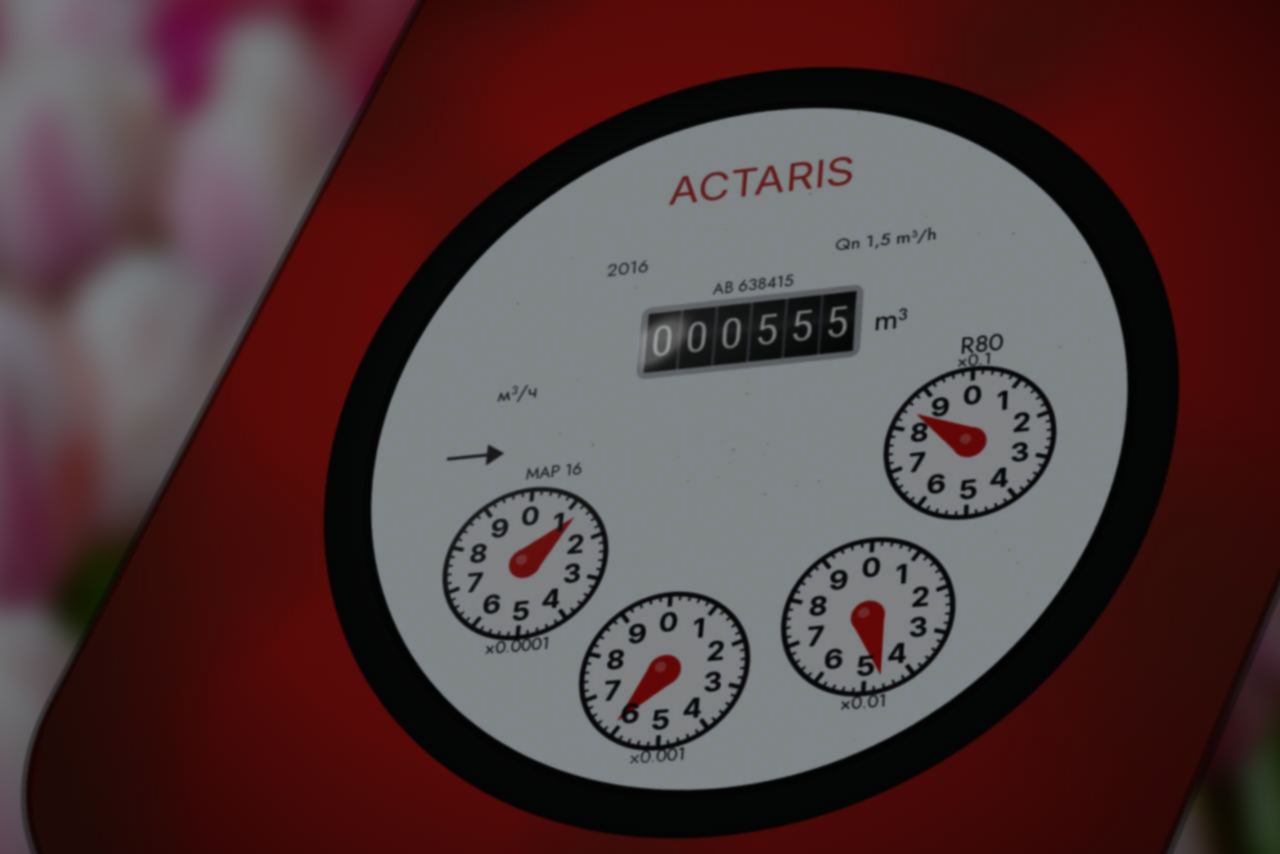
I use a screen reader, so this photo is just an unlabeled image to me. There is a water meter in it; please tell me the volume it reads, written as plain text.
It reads 555.8461 m³
